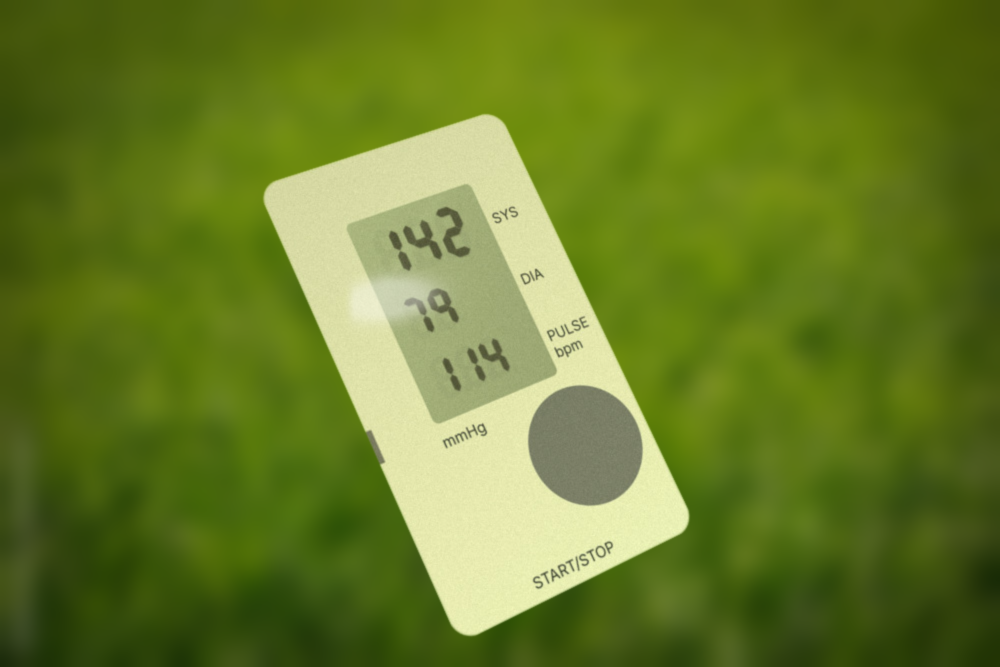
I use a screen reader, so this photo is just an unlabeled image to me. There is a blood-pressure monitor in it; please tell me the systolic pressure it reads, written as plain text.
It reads 142 mmHg
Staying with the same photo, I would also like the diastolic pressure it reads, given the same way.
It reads 79 mmHg
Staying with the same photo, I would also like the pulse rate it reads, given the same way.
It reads 114 bpm
